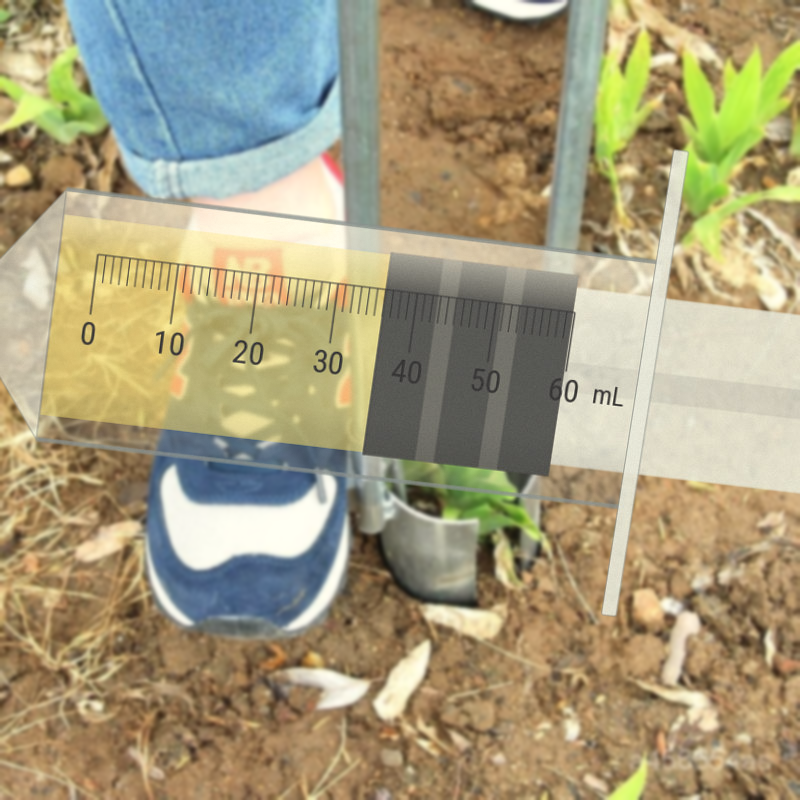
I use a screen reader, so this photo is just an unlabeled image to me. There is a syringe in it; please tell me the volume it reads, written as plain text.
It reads 36 mL
